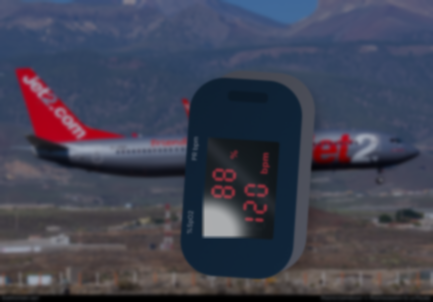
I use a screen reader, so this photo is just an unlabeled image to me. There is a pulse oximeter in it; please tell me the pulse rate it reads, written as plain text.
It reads 120 bpm
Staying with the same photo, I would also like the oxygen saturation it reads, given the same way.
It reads 88 %
